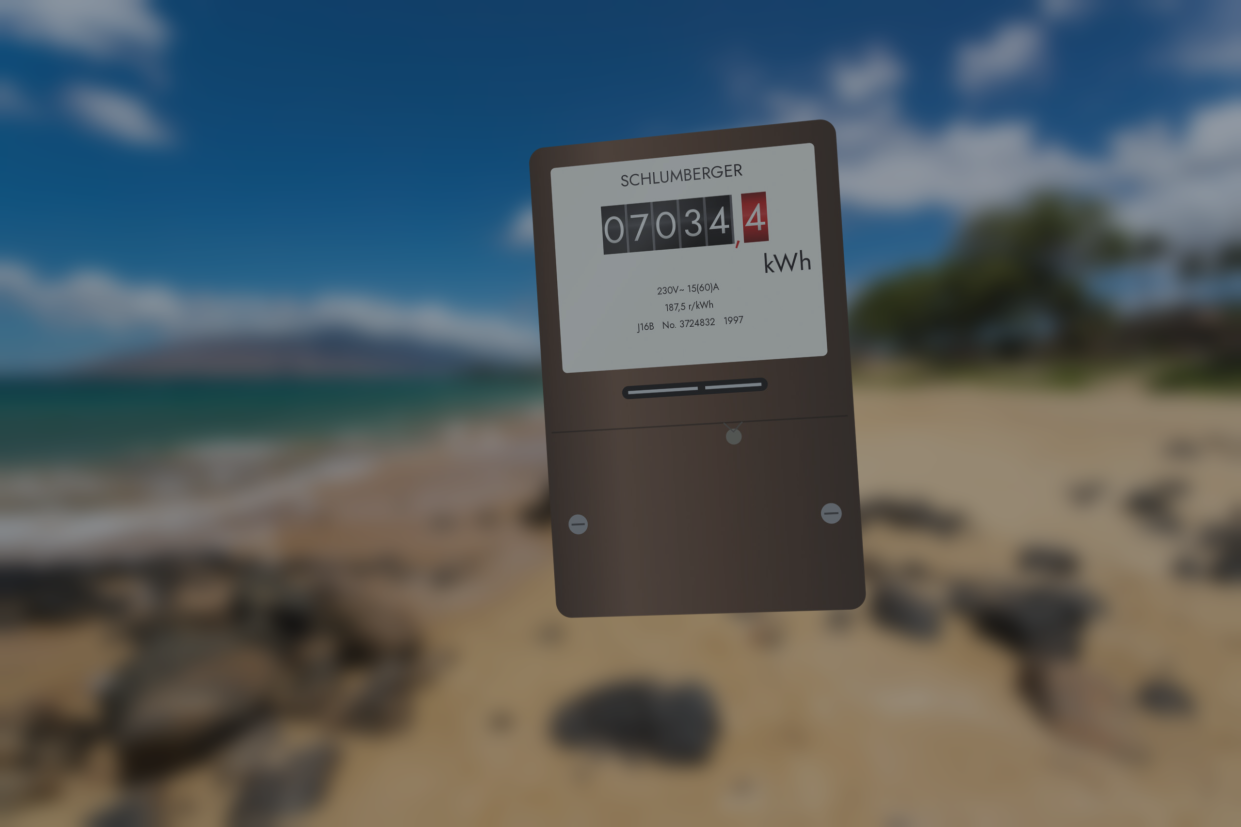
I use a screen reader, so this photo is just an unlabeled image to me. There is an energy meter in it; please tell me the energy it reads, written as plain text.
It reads 7034.4 kWh
